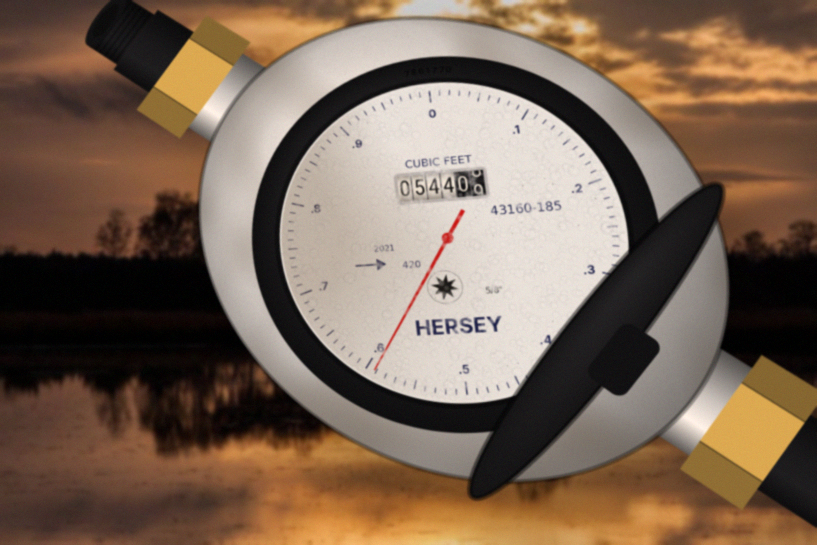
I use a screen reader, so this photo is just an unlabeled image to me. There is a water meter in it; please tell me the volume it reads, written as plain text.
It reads 54408.59 ft³
